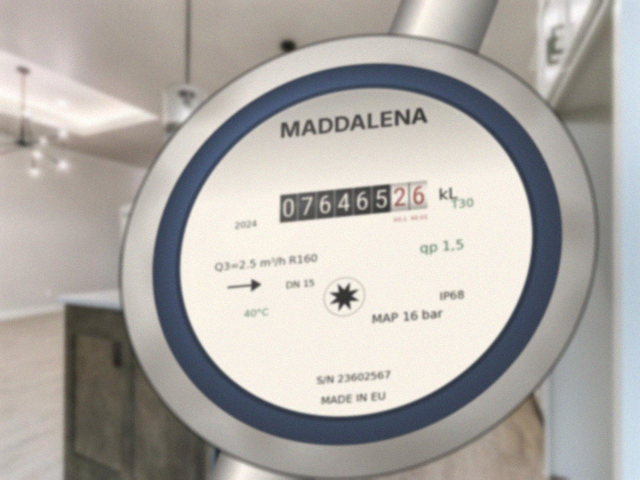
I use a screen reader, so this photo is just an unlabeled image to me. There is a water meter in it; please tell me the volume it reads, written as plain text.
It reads 76465.26 kL
